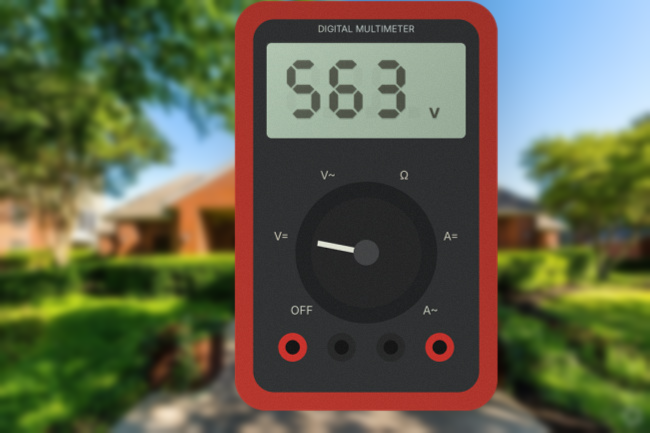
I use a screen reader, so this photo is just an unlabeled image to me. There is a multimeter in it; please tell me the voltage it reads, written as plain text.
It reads 563 V
